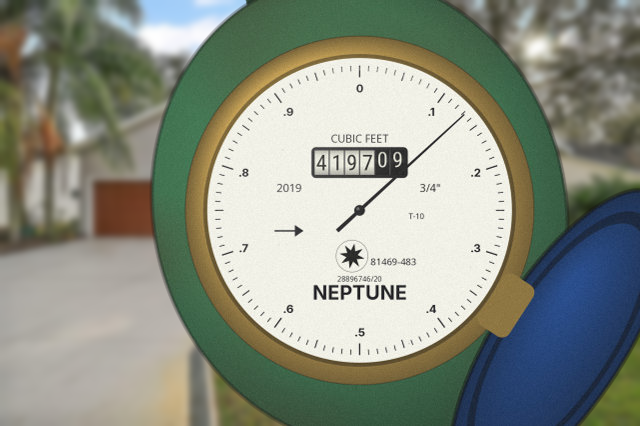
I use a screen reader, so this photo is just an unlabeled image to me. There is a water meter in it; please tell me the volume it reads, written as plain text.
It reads 419709.13 ft³
